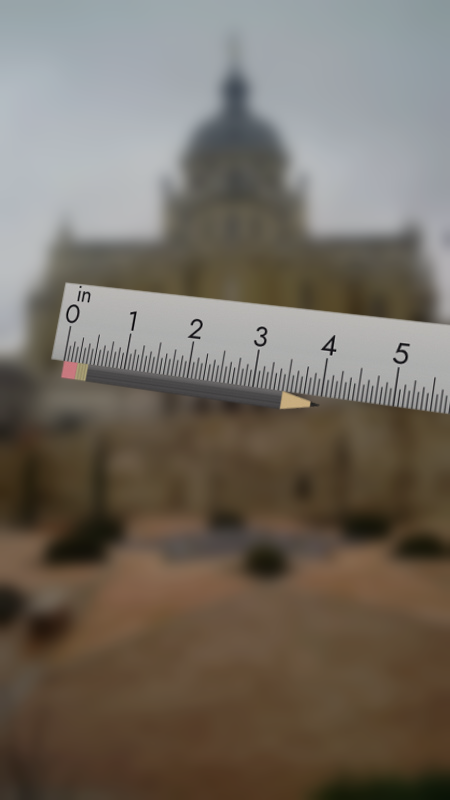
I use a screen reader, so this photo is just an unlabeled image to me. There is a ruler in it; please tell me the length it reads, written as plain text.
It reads 4 in
